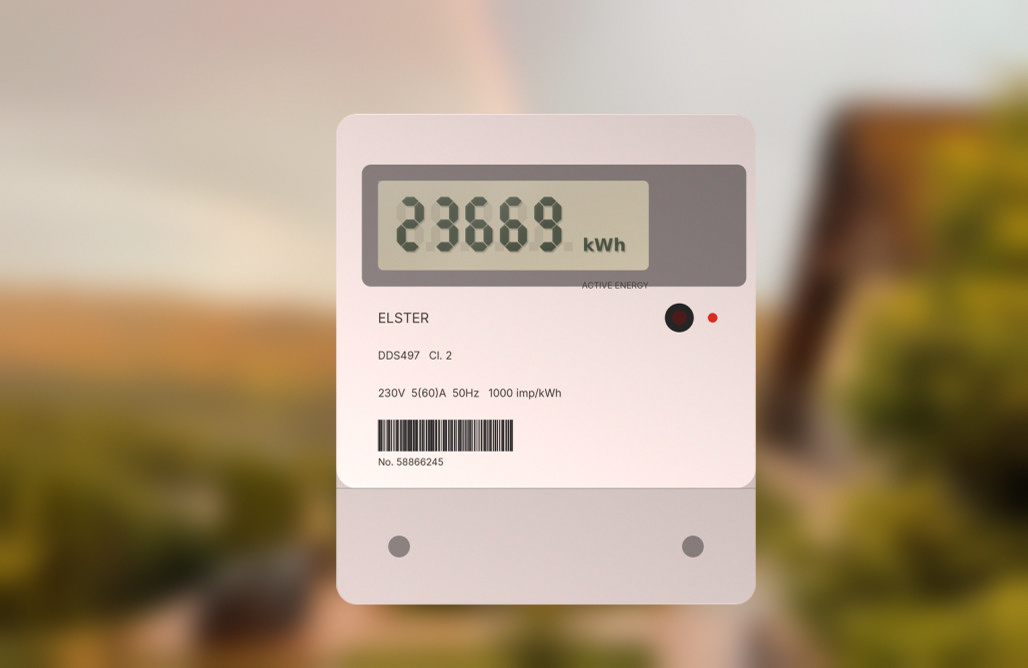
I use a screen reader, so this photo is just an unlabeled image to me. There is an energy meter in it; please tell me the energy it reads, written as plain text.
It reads 23669 kWh
